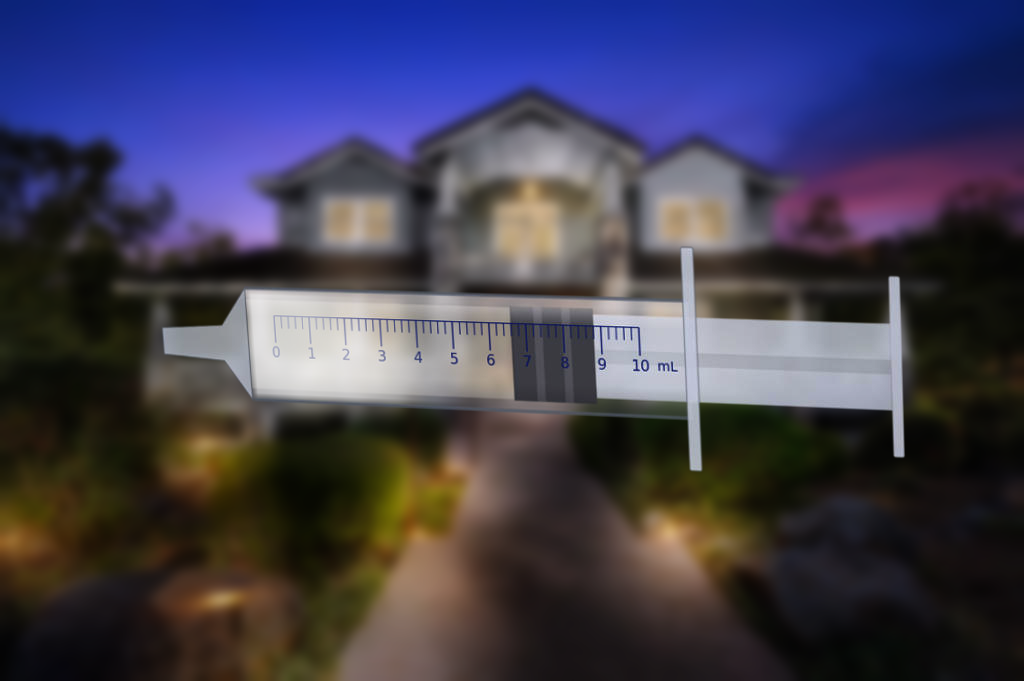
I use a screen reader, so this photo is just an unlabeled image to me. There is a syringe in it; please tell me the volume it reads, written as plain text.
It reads 6.6 mL
